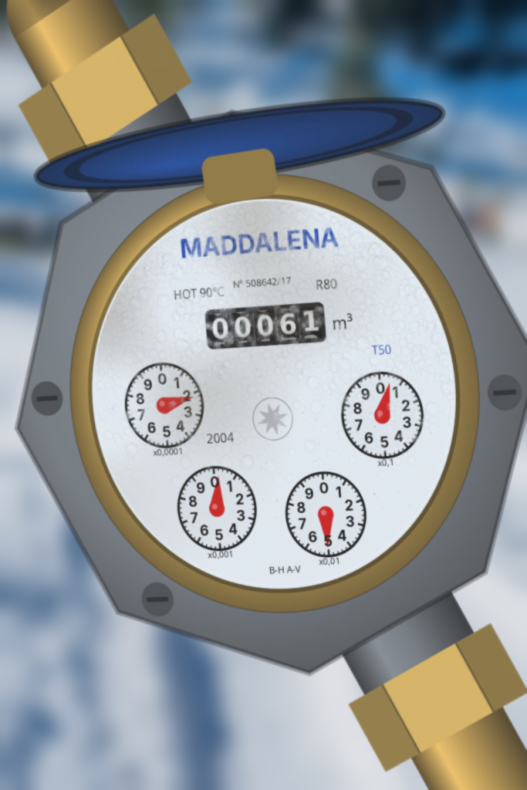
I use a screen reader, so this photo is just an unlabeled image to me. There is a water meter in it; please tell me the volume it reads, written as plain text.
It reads 61.0502 m³
